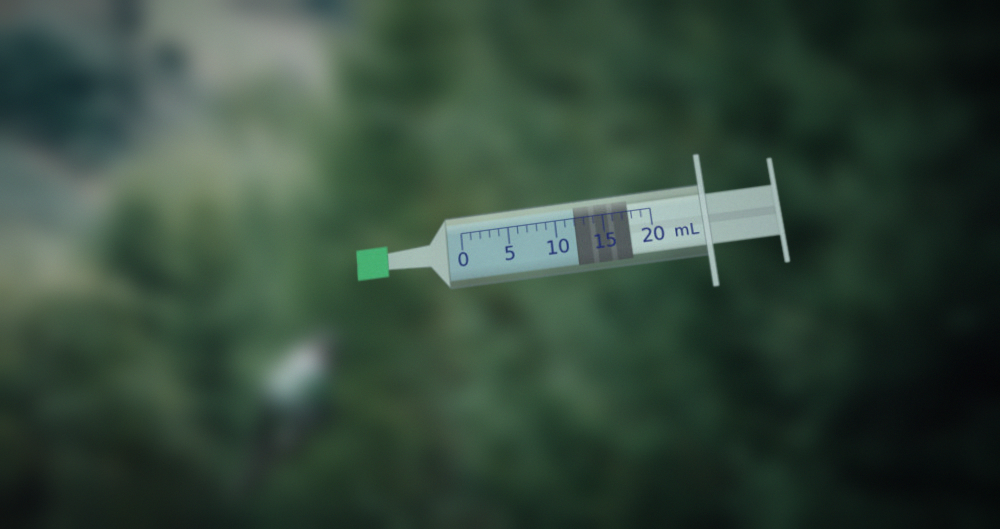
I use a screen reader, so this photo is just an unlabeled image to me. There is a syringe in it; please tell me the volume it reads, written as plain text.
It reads 12 mL
